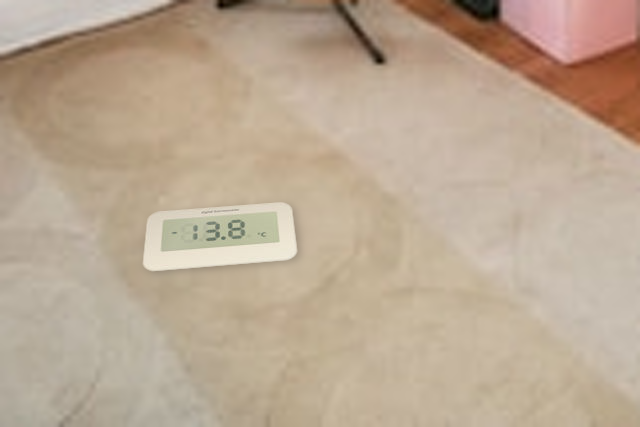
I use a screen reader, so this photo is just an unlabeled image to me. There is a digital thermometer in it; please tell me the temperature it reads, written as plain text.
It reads -13.8 °C
